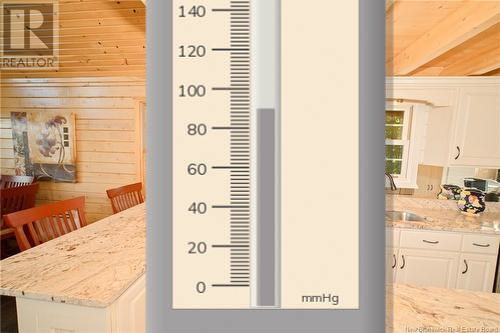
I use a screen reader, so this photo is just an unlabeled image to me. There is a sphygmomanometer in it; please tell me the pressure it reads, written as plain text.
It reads 90 mmHg
